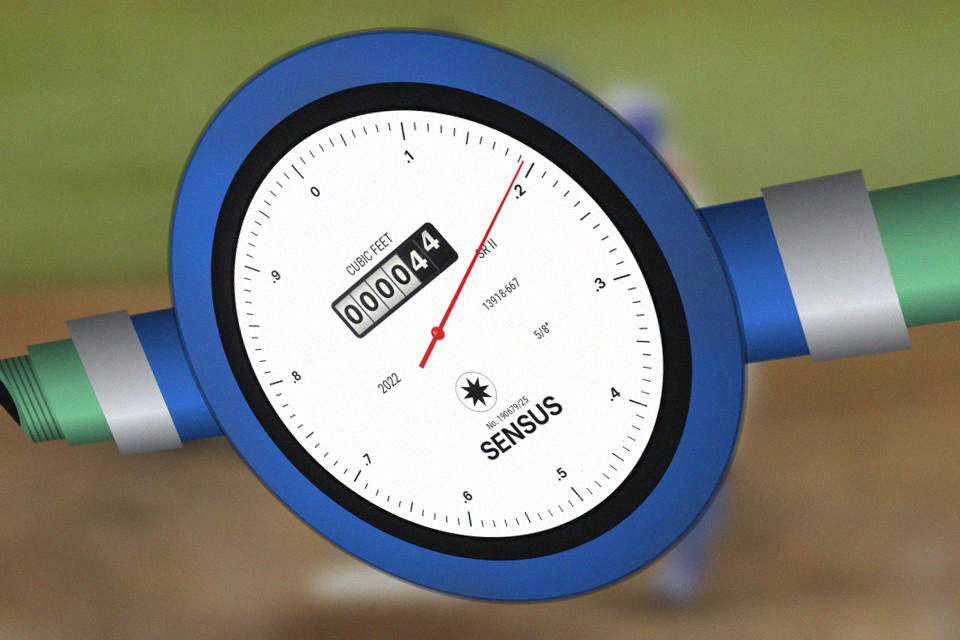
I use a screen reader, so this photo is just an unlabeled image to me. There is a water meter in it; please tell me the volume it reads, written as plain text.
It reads 44.19 ft³
